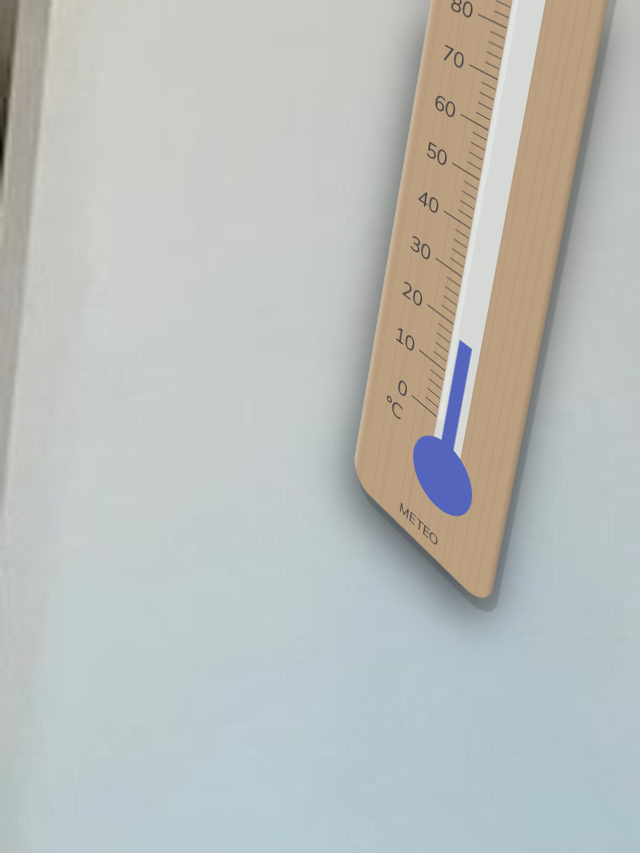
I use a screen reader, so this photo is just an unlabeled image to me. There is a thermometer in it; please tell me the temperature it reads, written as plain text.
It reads 18 °C
